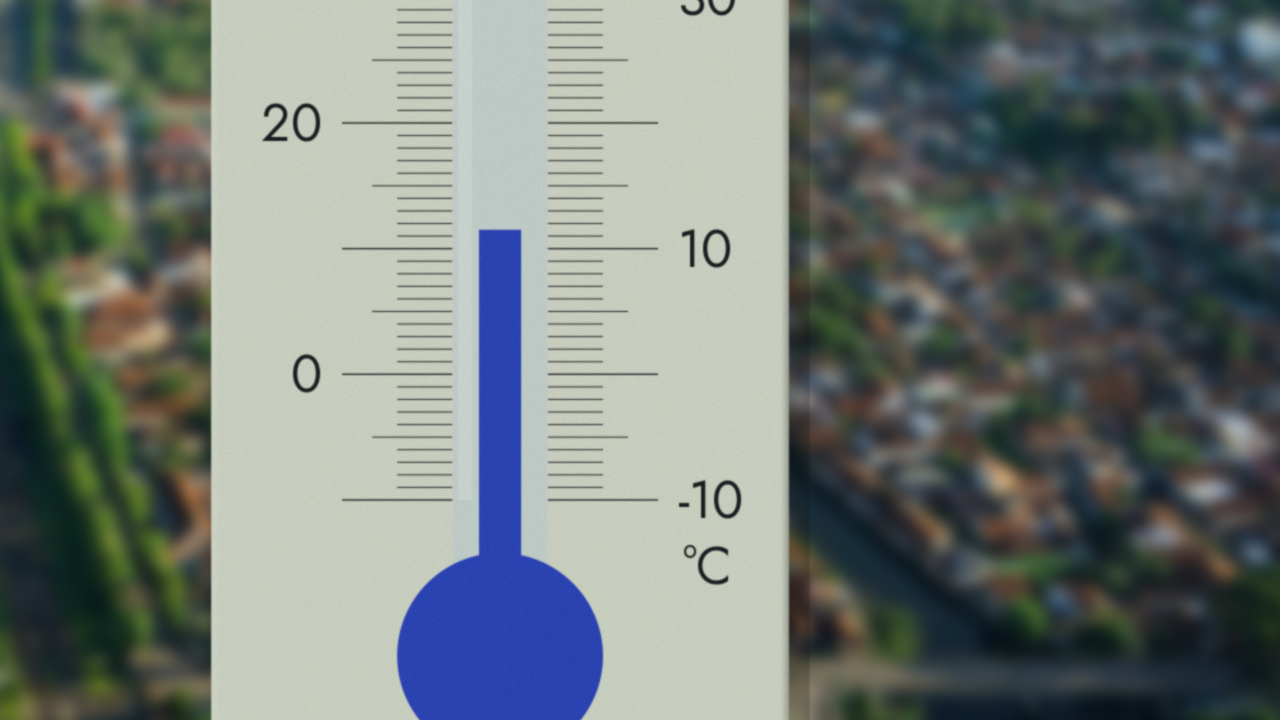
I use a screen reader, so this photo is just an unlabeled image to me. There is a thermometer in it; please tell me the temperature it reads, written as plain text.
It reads 11.5 °C
